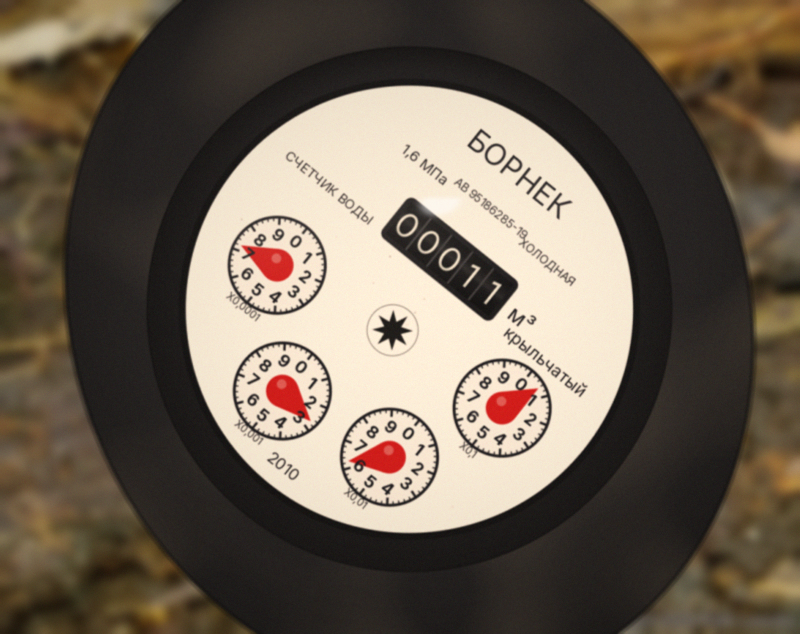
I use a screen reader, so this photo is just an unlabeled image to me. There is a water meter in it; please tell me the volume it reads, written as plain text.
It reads 11.0627 m³
